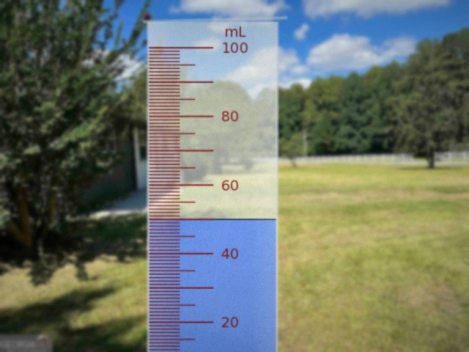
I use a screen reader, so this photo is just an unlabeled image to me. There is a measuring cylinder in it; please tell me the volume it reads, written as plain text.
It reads 50 mL
